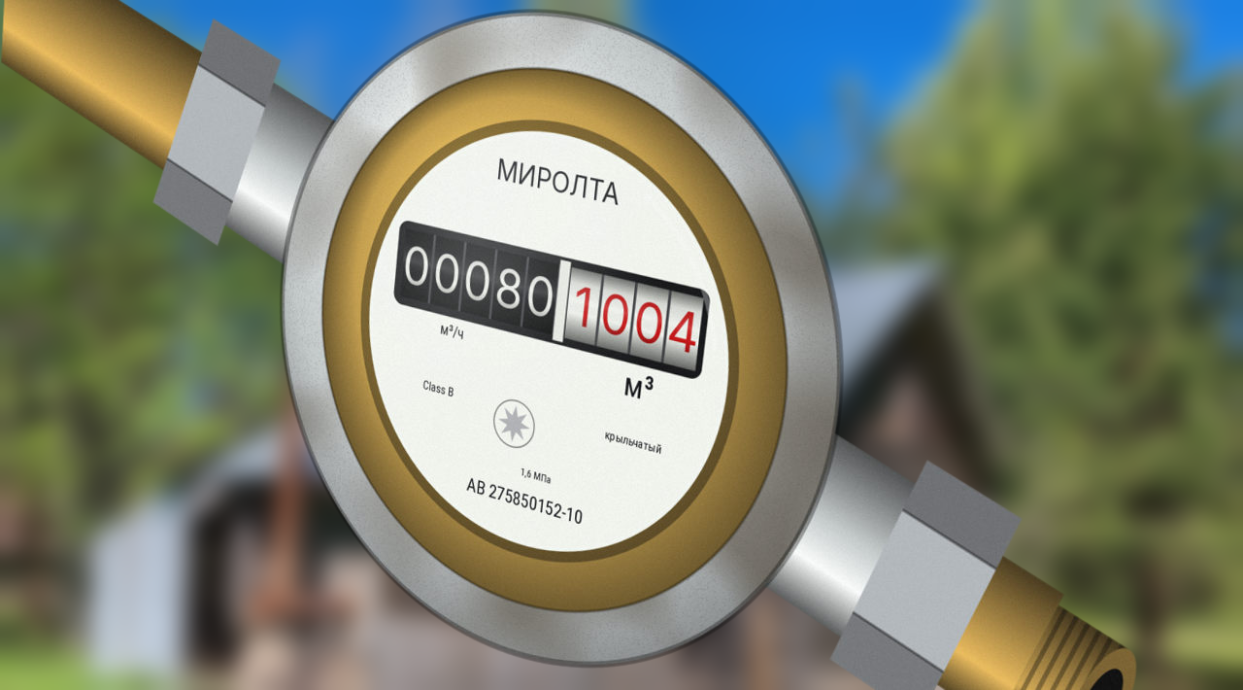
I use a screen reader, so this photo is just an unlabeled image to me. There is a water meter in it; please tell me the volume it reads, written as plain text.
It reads 80.1004 m³
